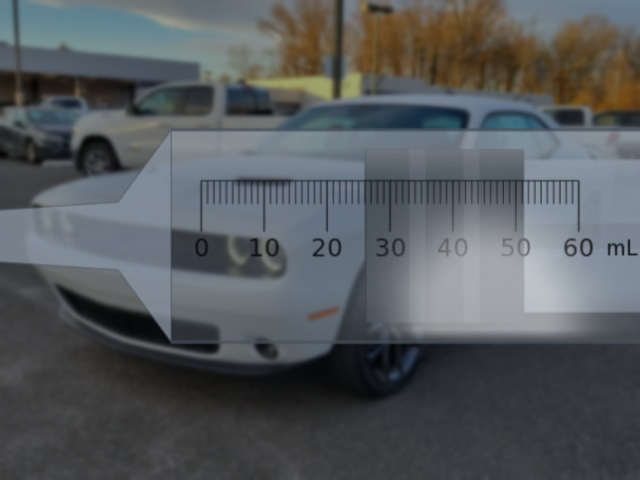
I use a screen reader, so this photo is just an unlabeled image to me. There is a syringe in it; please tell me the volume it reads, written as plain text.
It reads 26 mL
